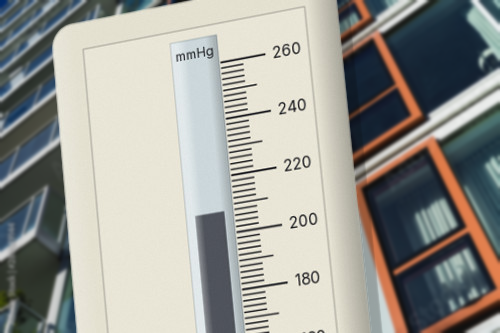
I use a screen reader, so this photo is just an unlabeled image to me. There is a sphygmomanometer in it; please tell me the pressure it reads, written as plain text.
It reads 208 mmHg
